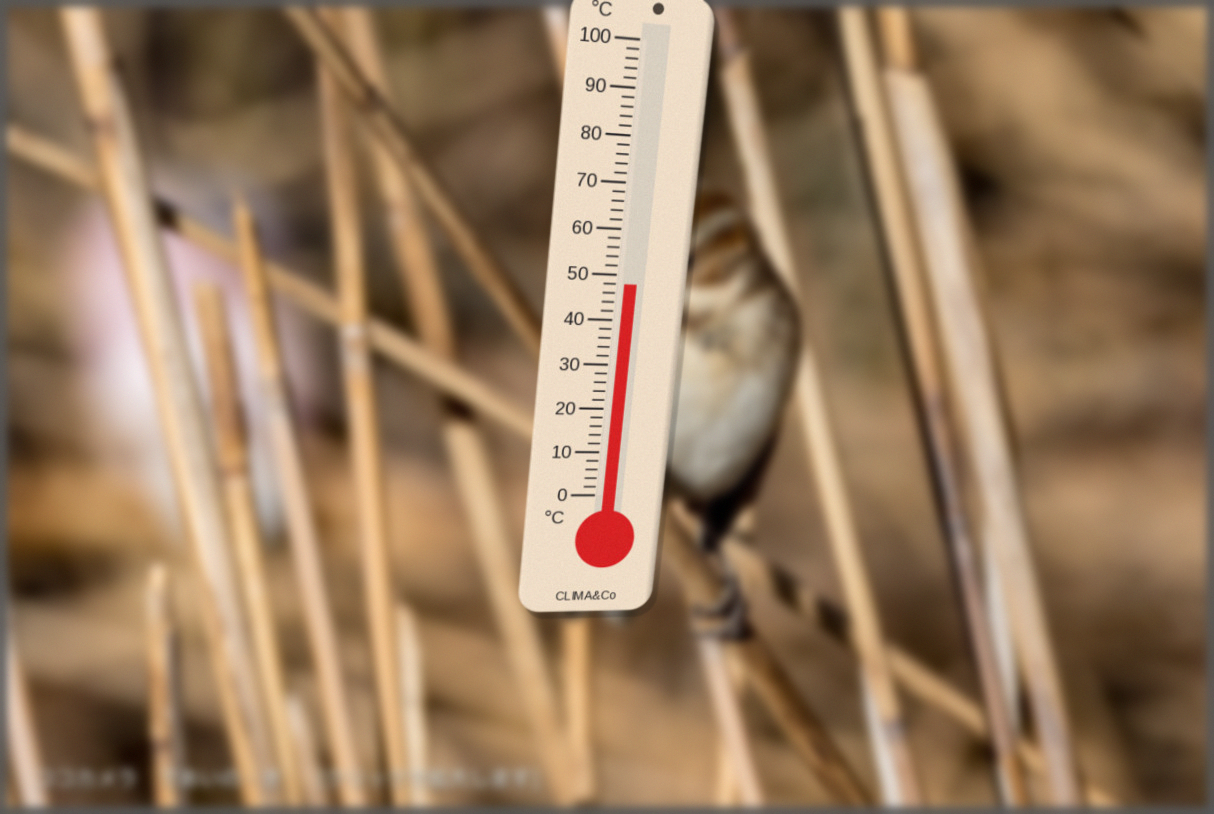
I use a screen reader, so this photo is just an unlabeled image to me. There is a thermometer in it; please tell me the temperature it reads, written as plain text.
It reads 48 °C
